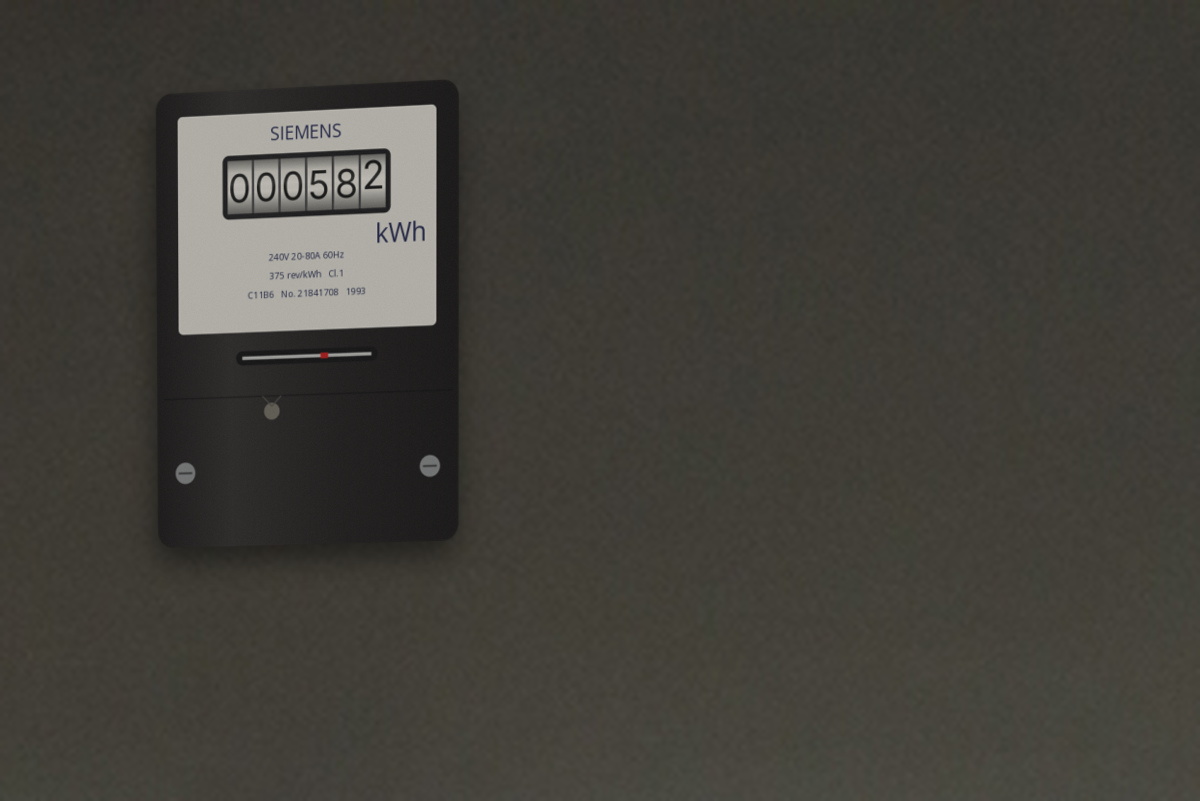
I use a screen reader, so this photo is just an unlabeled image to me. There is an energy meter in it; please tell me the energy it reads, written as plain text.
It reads 582 kWh
